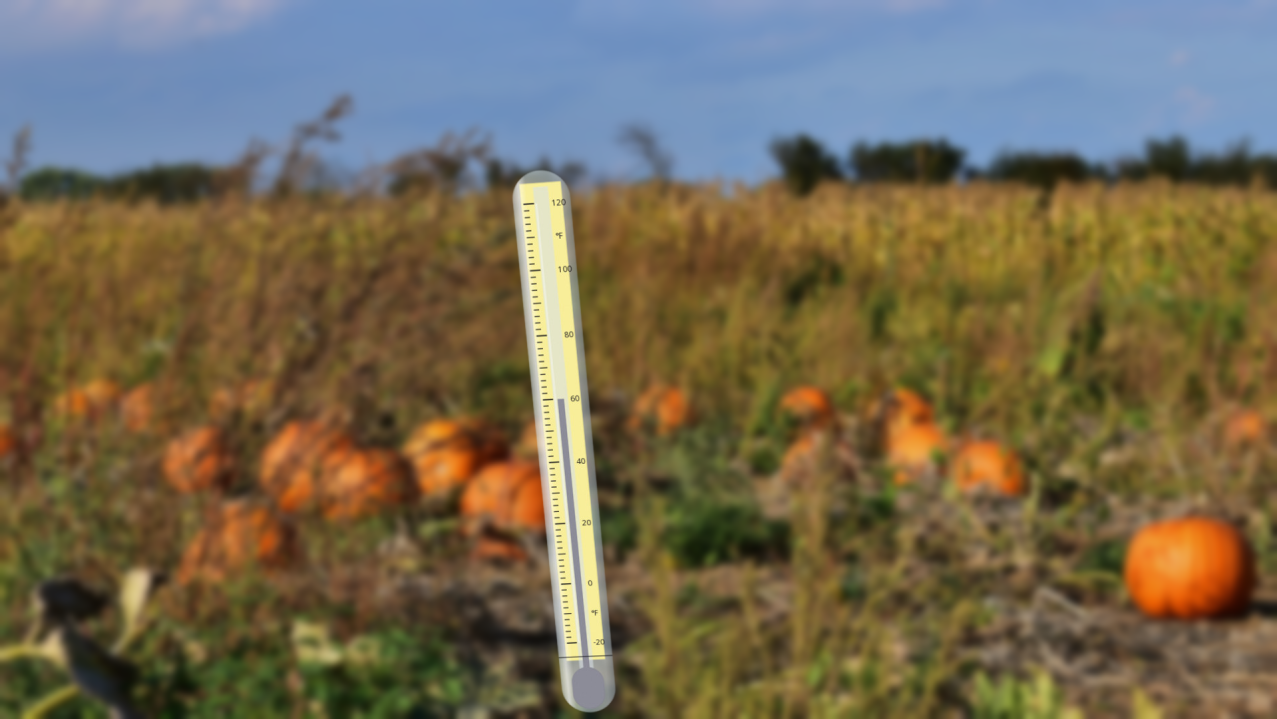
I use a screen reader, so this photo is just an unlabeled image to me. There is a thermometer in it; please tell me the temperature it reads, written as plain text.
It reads 60 °F
